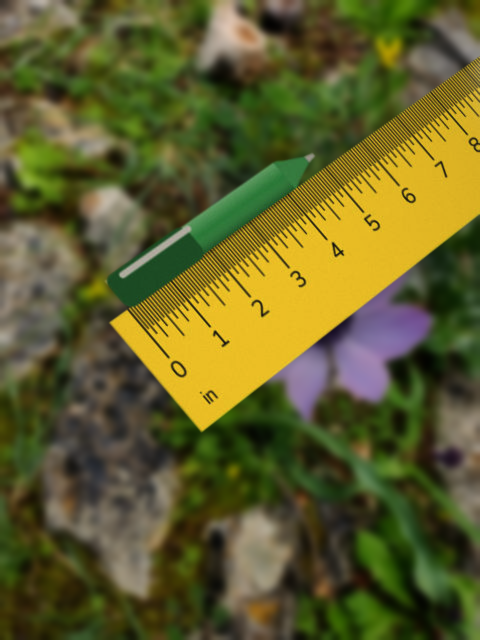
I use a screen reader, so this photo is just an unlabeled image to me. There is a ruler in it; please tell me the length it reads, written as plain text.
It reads 5 in
